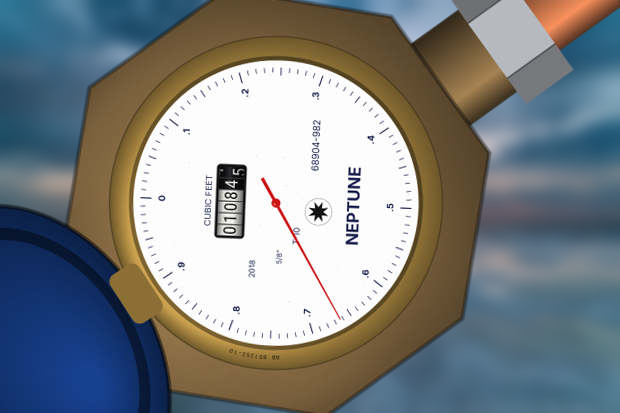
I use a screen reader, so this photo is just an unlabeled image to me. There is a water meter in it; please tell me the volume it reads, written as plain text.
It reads 10844.66 ft³
